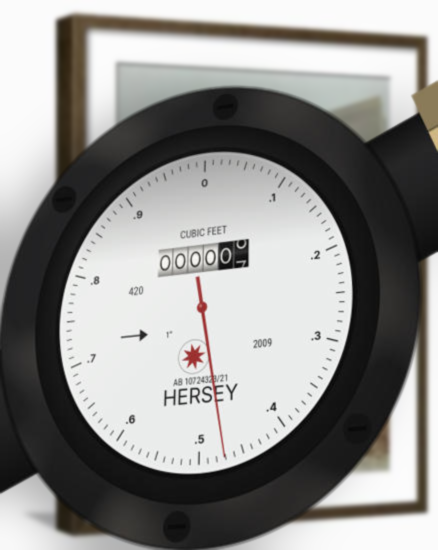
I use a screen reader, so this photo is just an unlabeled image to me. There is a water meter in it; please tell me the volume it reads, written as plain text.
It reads 6.47 ft³
